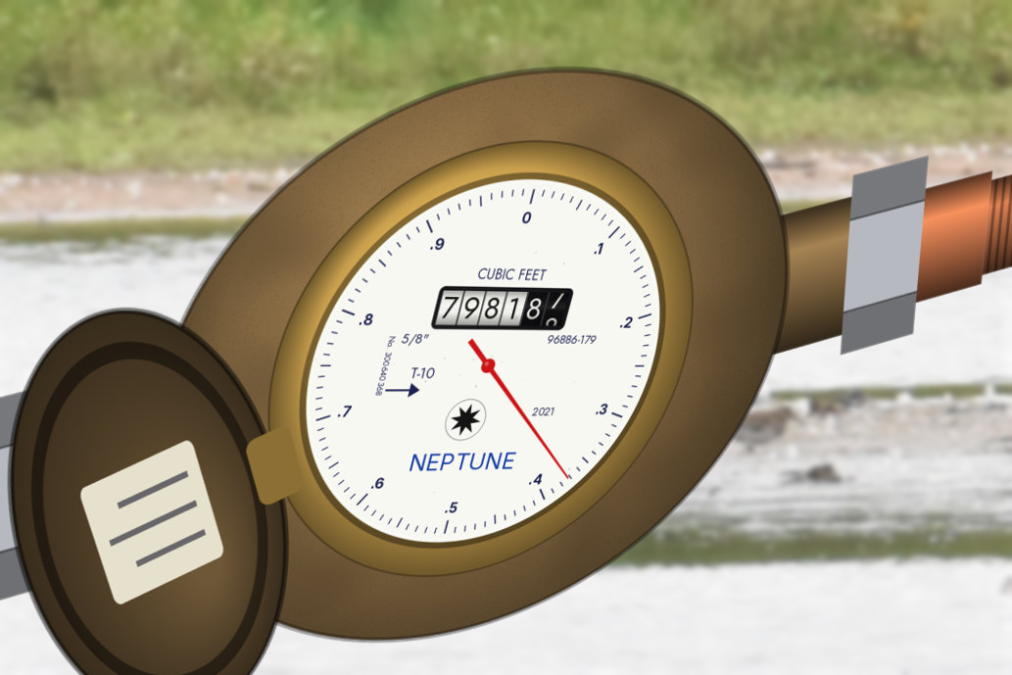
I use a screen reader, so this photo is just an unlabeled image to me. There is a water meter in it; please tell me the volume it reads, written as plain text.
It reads 798187.37 ft³
